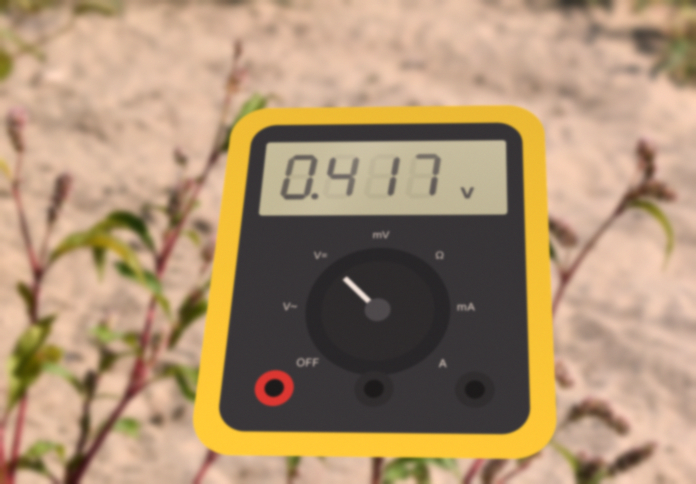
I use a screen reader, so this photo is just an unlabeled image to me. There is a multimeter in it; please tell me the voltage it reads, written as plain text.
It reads 0.417 V
